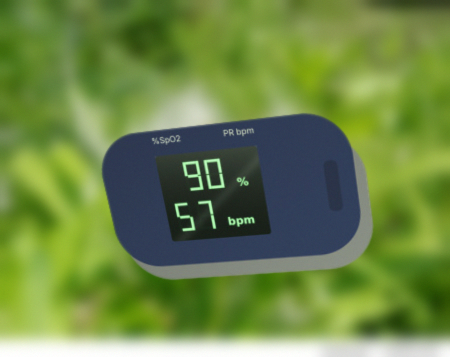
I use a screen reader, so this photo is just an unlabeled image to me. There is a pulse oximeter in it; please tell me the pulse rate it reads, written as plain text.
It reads 57 bpm
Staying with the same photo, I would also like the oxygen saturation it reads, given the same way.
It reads 90 %
